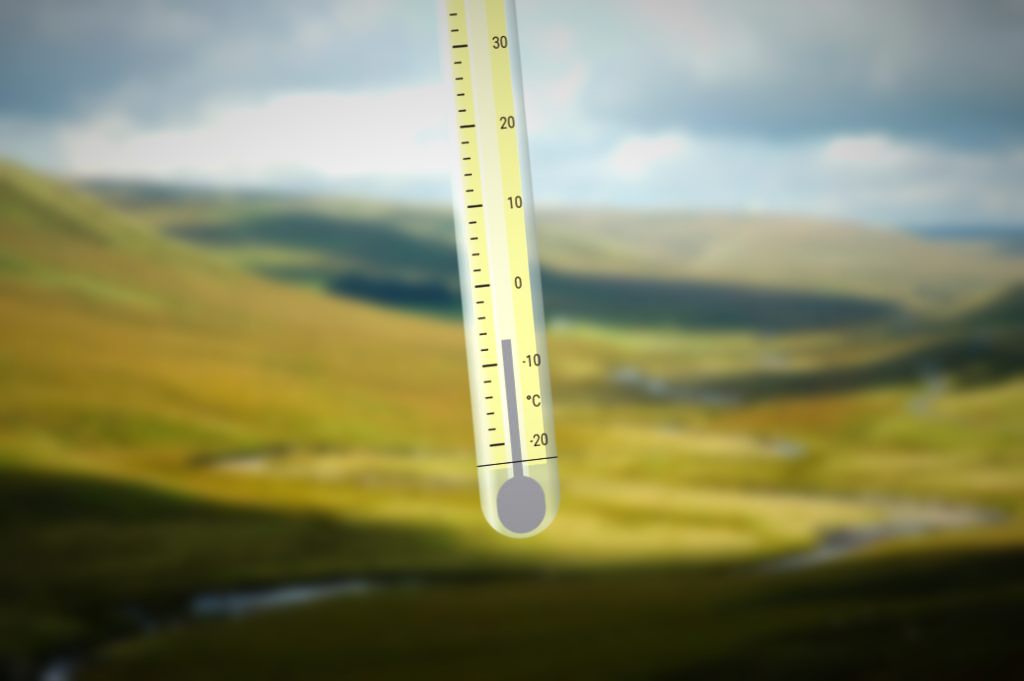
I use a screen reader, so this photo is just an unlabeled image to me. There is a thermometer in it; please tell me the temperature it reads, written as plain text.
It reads -7 °C
